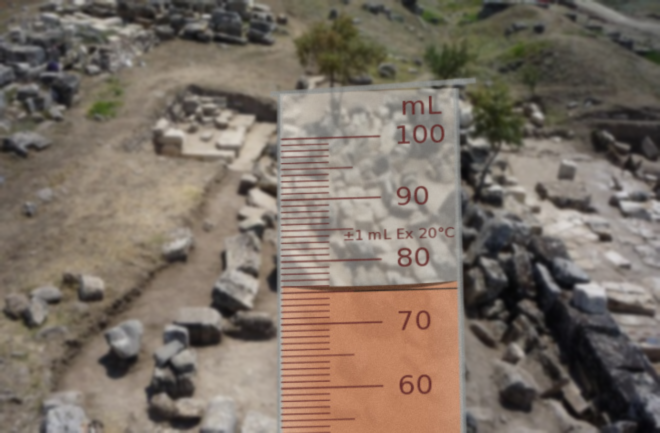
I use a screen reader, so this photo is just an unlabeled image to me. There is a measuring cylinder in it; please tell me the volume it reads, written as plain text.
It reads 75 mL
